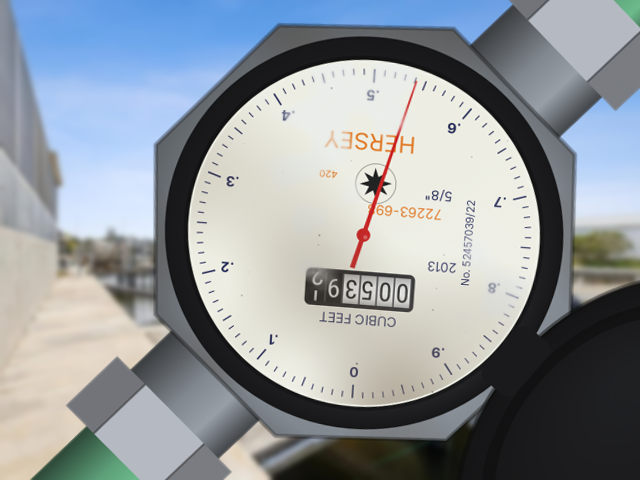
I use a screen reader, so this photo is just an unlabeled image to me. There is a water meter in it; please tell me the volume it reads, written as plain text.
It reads 5391.54 ft³
